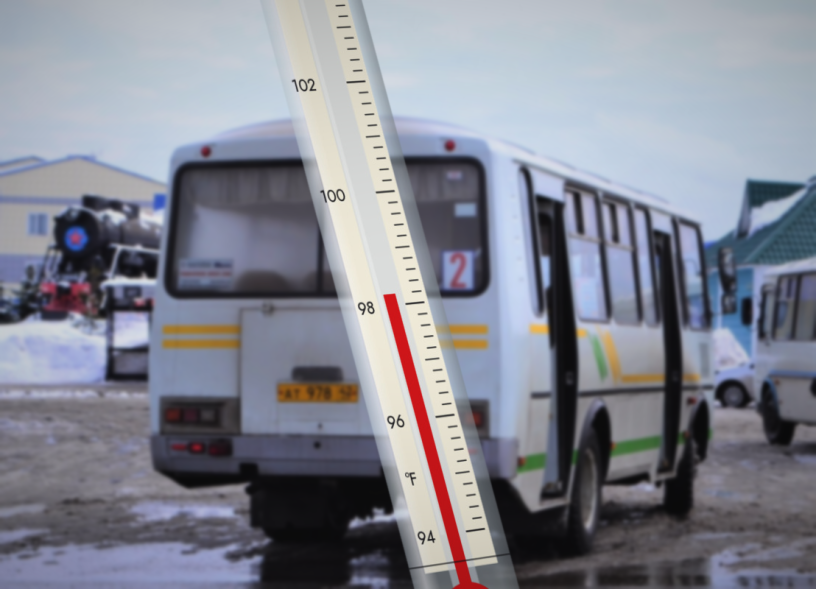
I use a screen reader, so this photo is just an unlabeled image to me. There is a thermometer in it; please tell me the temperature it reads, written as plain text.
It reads 98.2 °F
